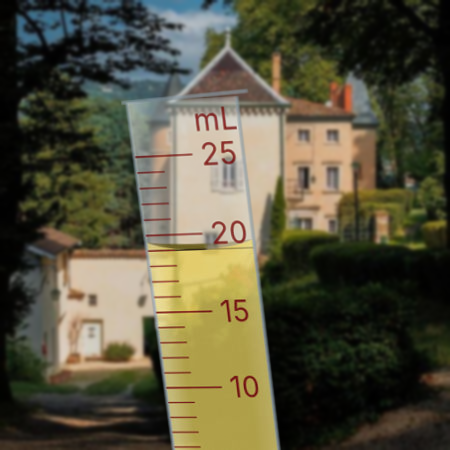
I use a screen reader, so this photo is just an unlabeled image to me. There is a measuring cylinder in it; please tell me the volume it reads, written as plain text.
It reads 19 mL
